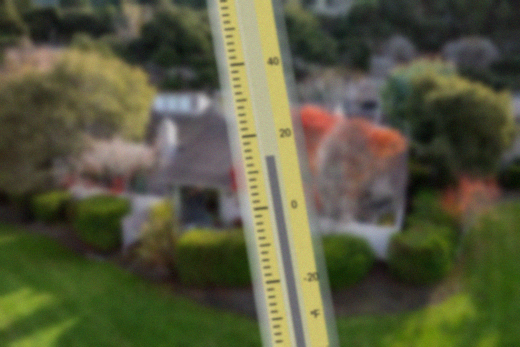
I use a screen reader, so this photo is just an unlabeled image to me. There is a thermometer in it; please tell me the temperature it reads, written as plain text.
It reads 14 °F
